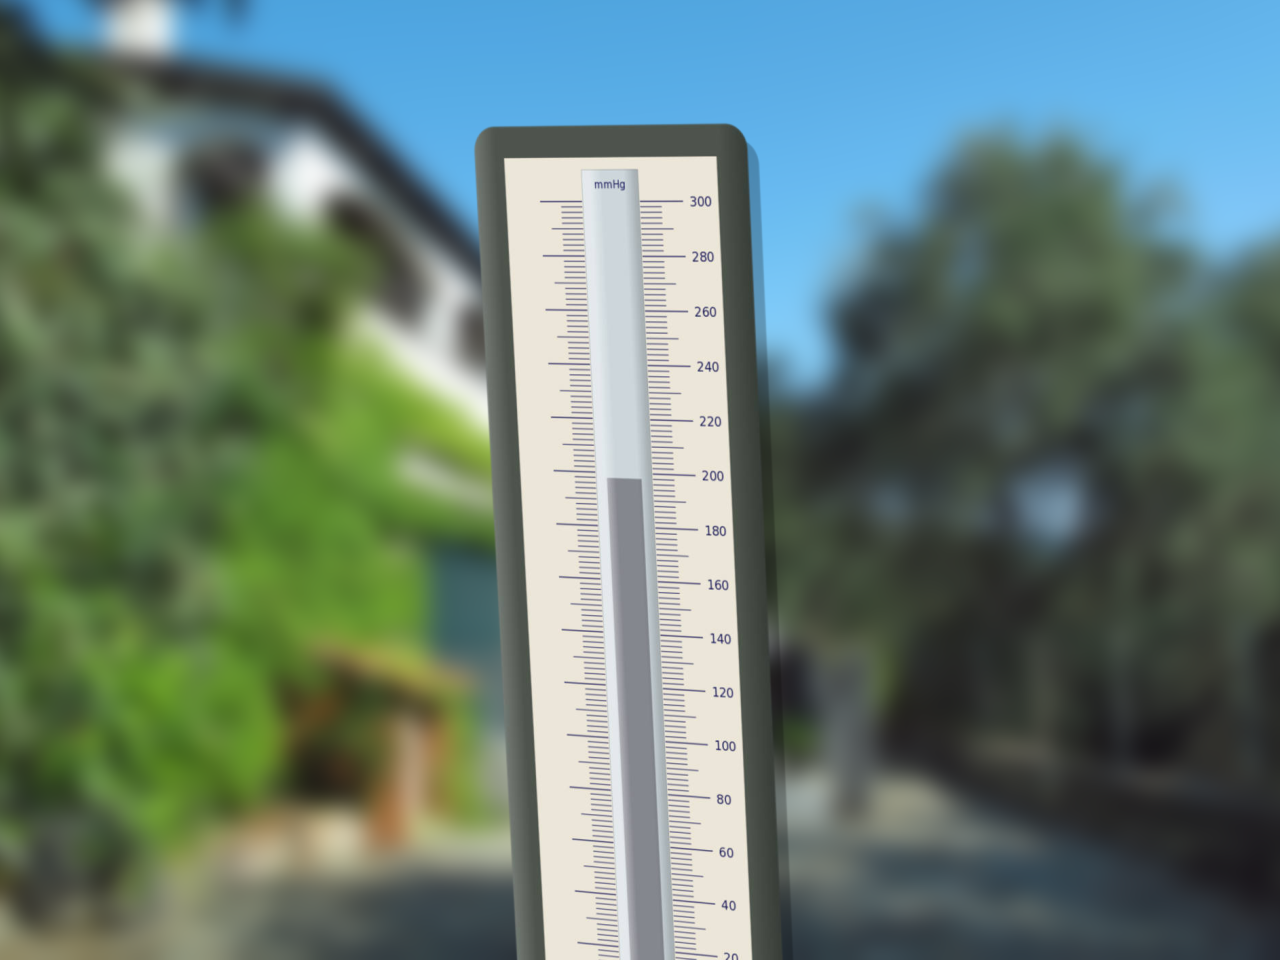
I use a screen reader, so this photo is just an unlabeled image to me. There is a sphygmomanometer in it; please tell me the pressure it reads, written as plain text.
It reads 198 mmHg
